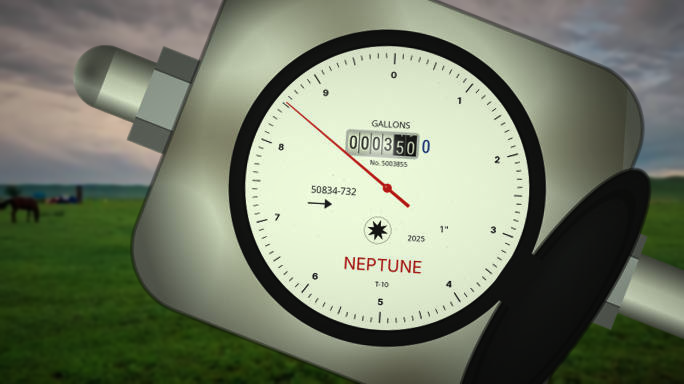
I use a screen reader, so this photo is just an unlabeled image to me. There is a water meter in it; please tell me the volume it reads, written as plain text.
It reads 3498.5 gal
